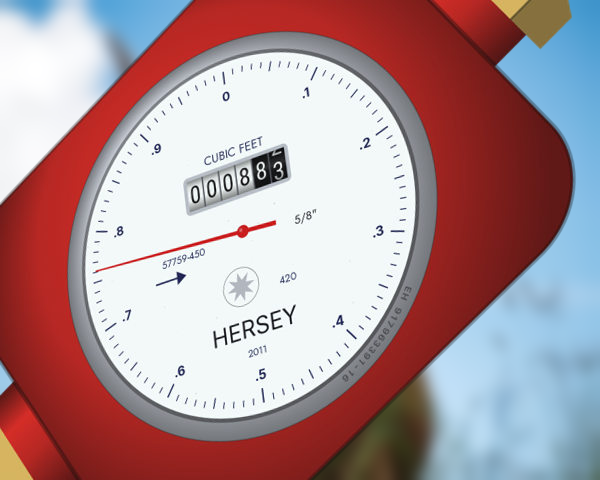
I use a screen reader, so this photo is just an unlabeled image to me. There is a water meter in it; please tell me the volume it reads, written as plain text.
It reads 882.76 ft³
